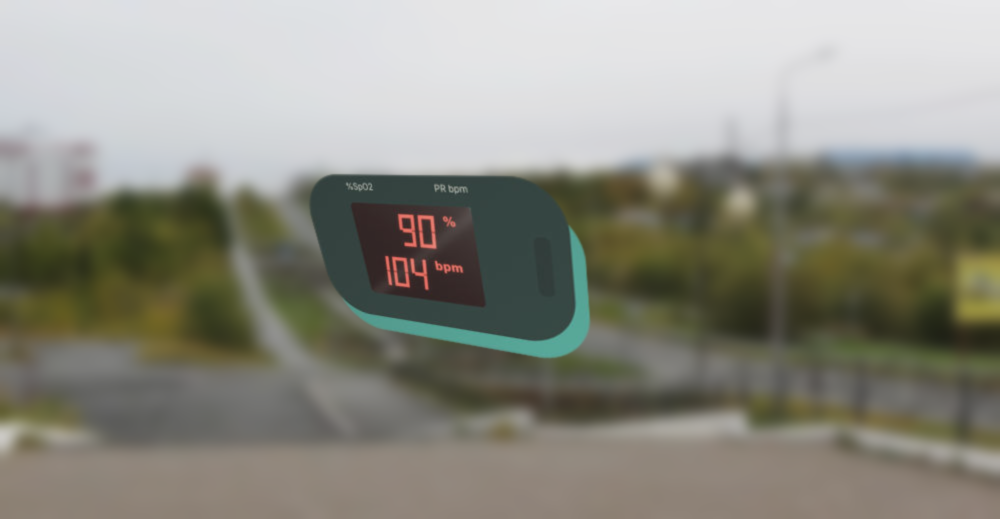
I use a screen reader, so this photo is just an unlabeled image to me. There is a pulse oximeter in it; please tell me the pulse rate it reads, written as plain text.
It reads 104 bpm
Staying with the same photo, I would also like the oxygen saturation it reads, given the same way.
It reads 90 %
